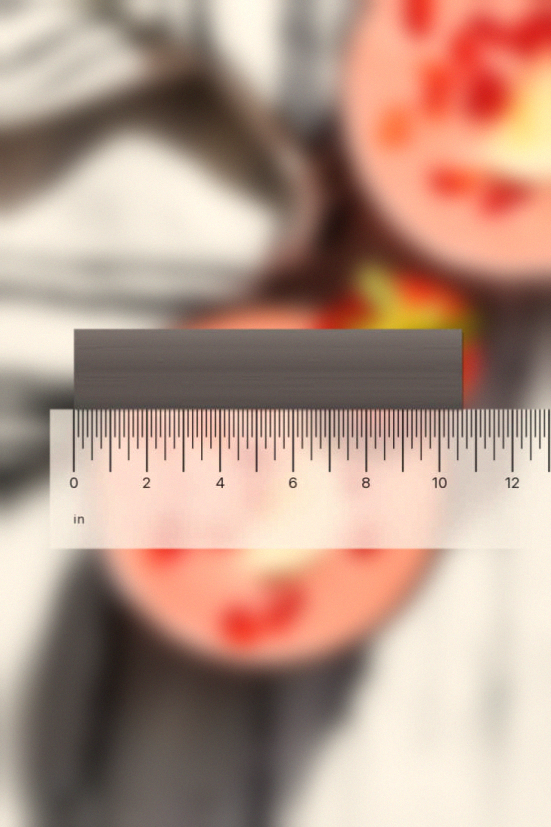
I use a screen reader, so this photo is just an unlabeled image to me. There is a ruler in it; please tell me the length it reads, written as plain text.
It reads 10.625 in
